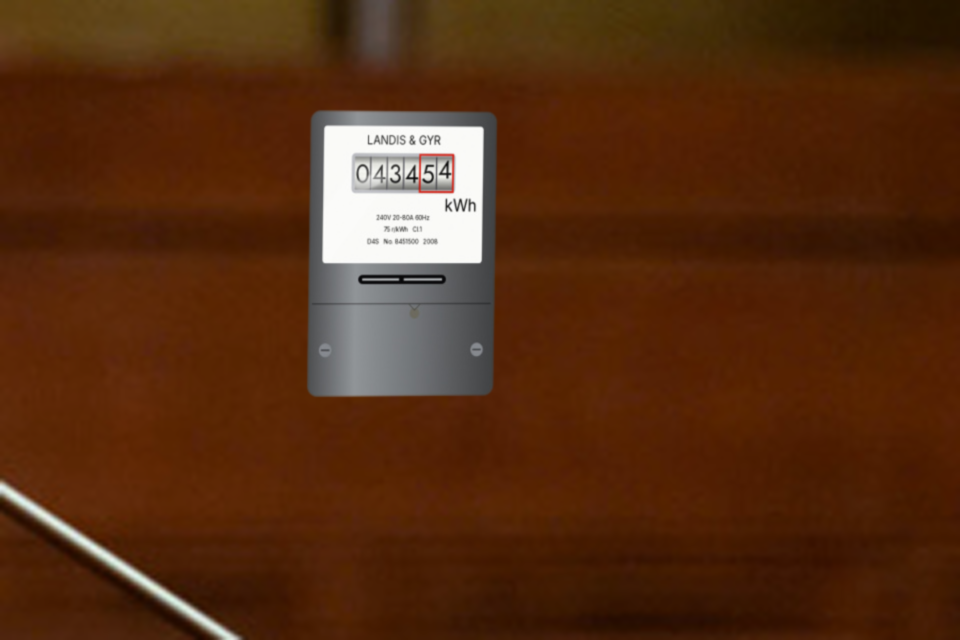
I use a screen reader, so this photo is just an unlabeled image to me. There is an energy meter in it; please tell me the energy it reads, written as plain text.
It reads 434.54 kWh
